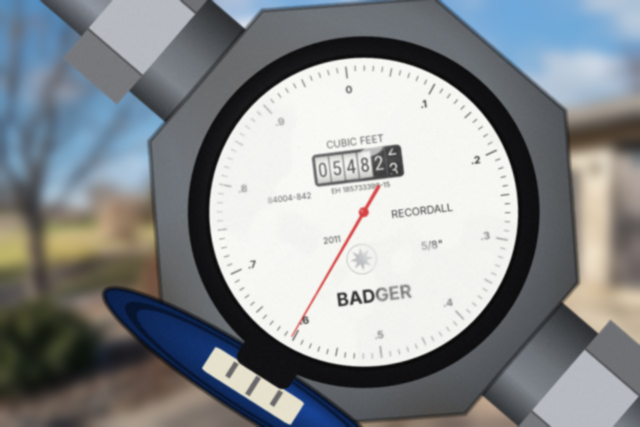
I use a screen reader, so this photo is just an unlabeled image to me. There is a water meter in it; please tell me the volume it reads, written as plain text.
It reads 54822.60 ft³
